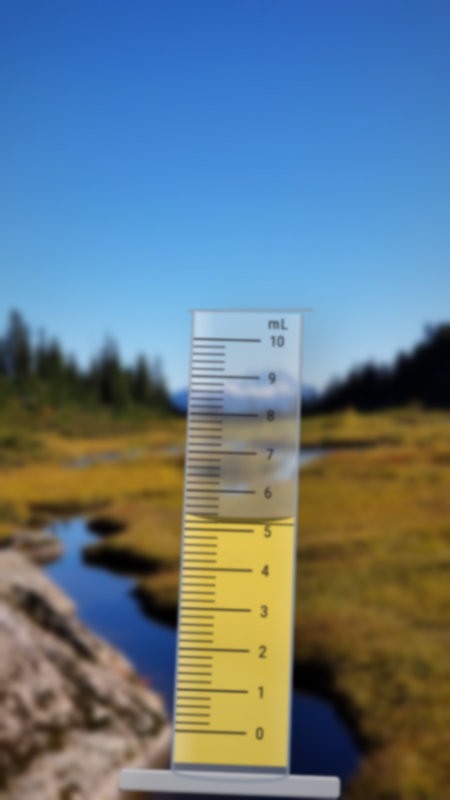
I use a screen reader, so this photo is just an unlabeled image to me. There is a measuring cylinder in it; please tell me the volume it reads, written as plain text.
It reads 5.2 mL
